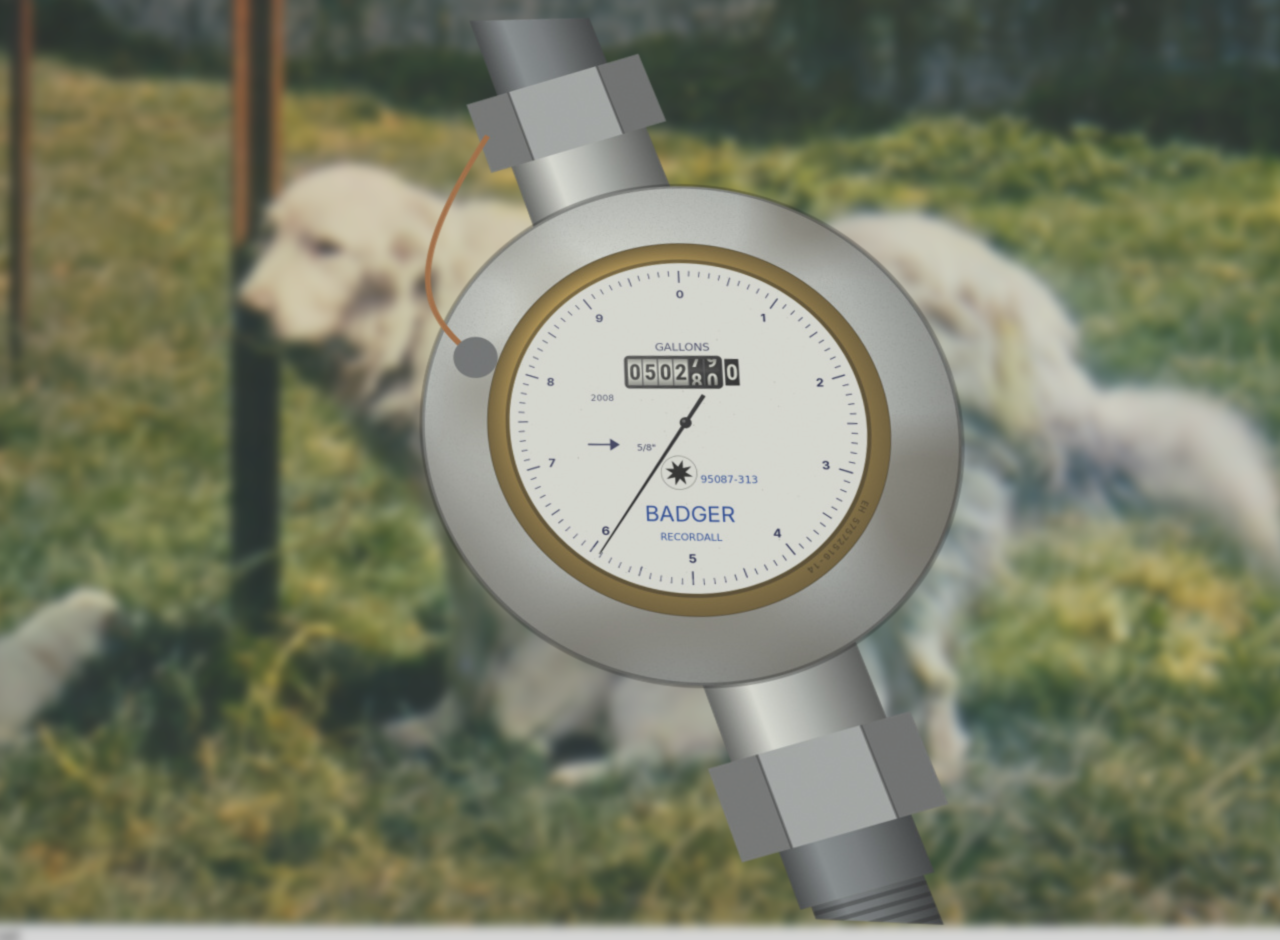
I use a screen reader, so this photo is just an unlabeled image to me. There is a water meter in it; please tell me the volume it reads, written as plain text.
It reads 502795.9 gal
